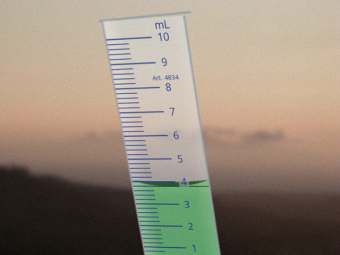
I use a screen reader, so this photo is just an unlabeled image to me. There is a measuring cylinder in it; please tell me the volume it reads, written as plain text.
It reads 3.8 mL
